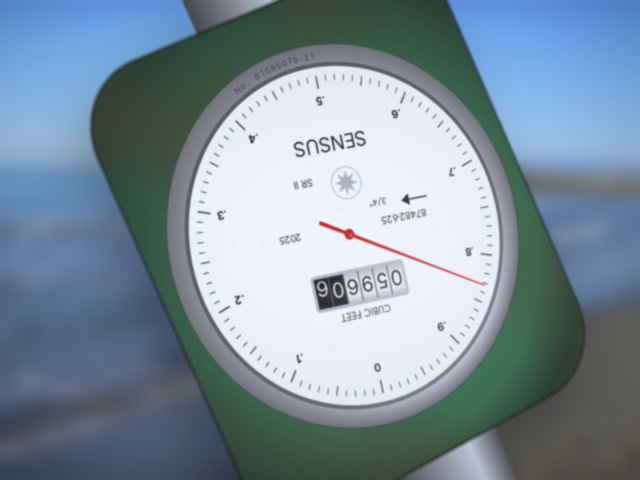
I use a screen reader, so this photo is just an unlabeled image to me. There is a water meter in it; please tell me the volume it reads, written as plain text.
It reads 59605.83 ft³
